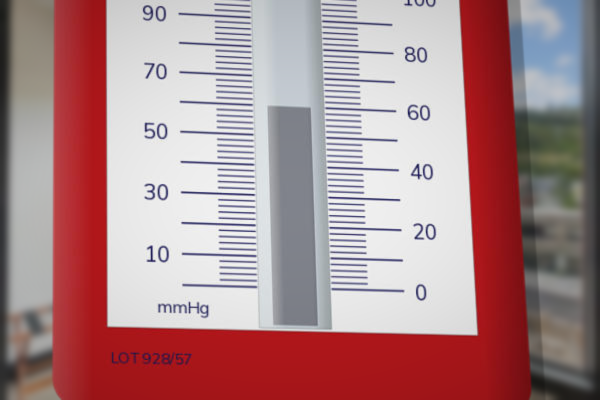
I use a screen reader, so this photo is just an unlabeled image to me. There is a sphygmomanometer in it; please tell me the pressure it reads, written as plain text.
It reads 60 mmHg
